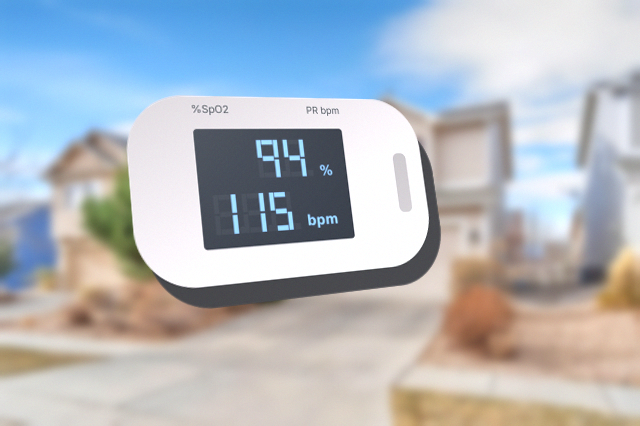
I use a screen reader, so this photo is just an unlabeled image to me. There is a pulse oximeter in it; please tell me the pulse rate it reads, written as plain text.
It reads 115 bpm
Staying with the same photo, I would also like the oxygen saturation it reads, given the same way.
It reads 94 %
